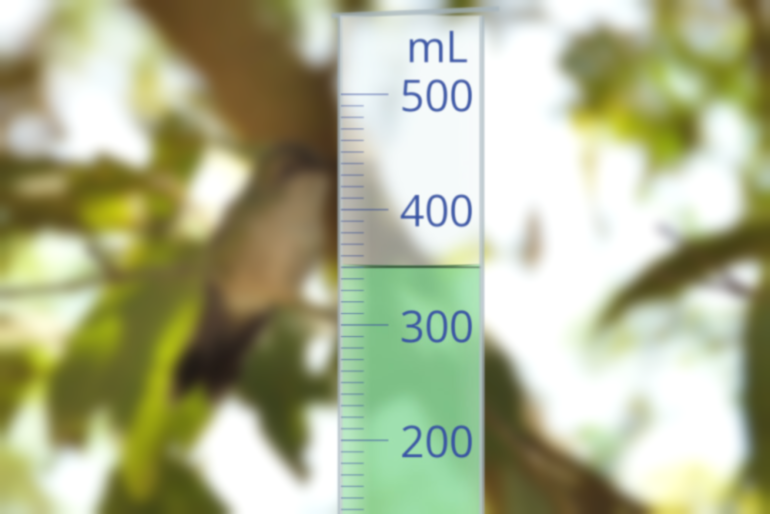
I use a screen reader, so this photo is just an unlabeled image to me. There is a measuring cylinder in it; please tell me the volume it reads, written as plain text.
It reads 350 mL
